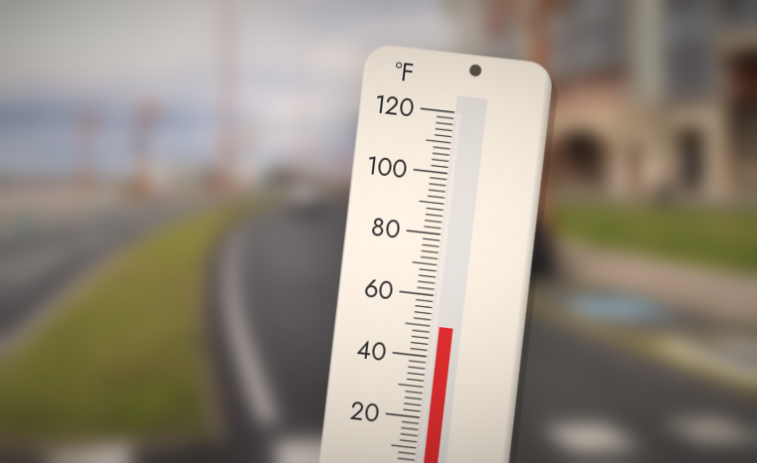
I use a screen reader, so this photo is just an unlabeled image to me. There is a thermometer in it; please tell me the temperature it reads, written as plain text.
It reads 50 °F
